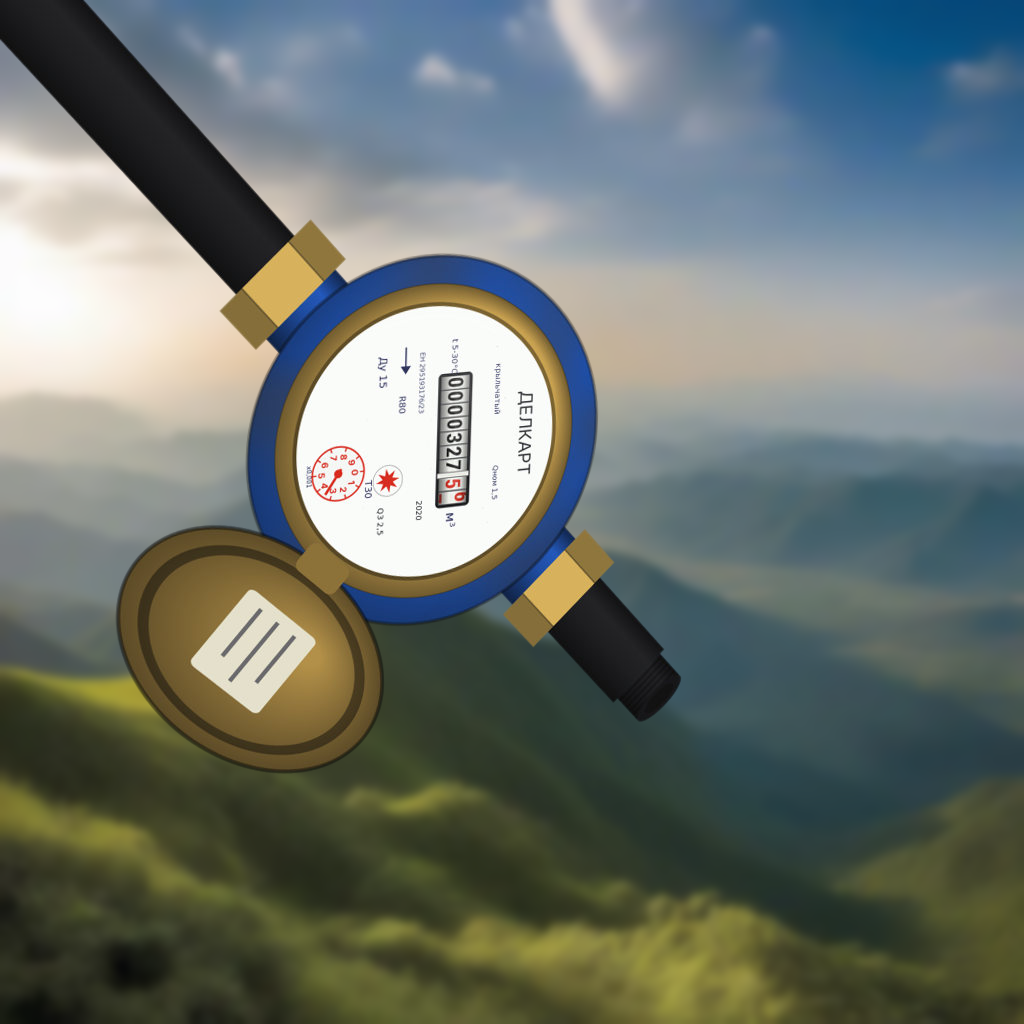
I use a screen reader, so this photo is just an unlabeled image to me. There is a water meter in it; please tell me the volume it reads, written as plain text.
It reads 327.563 m³
